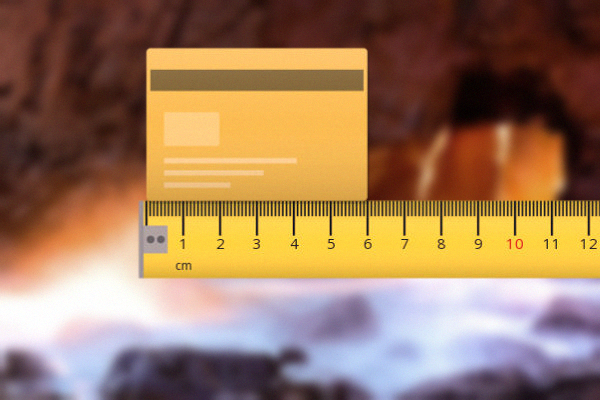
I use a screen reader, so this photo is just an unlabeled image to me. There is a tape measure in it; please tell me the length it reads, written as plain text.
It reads 6 cm
